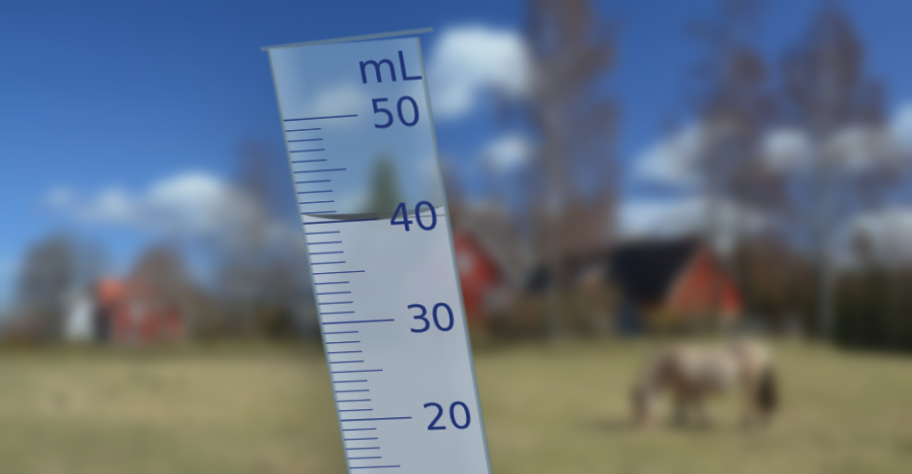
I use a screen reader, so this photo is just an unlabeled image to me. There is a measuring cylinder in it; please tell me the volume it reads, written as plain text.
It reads 40 mL
